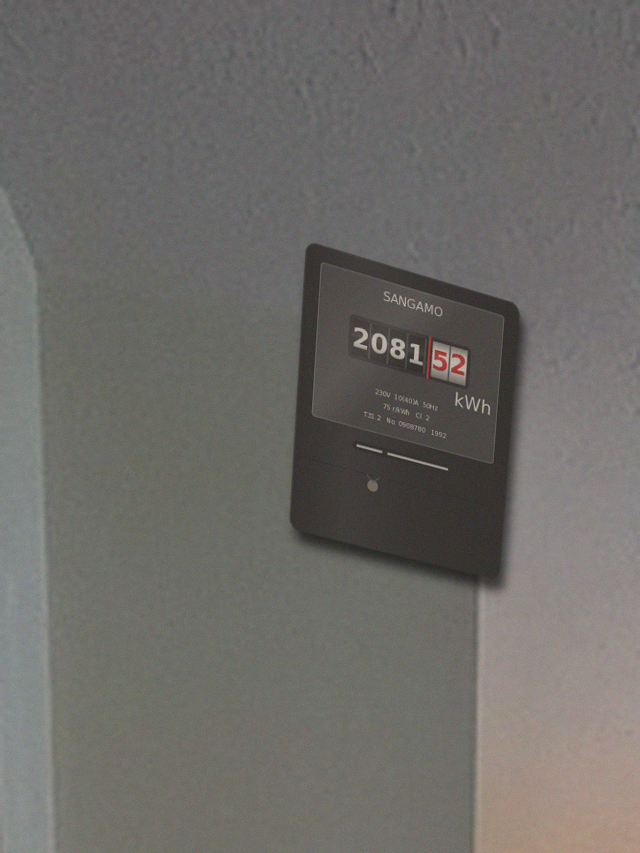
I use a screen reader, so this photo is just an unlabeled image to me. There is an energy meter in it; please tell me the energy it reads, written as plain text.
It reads 2081.52 kWh
